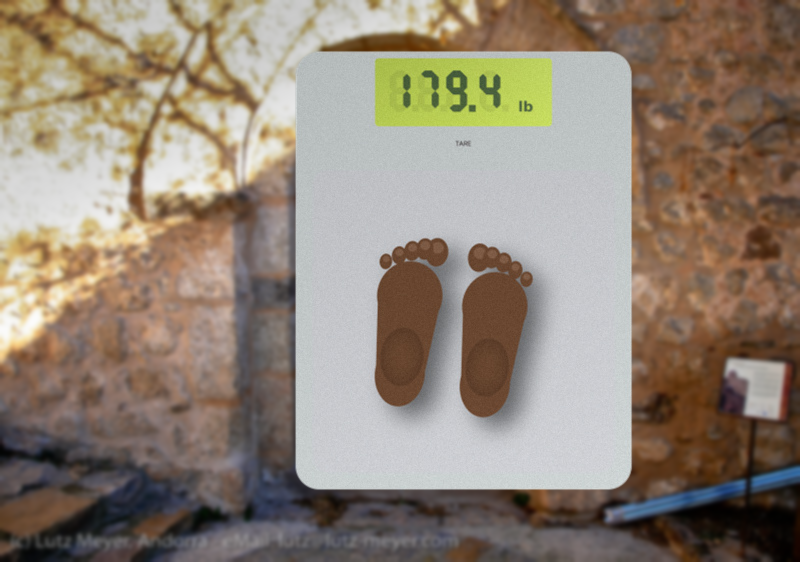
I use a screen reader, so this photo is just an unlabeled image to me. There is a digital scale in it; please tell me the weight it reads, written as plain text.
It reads 179.4 lb
